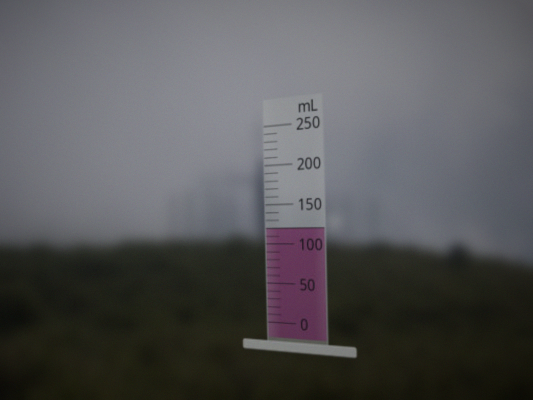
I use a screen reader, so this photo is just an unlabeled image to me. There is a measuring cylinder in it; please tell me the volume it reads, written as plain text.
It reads 120 mL
